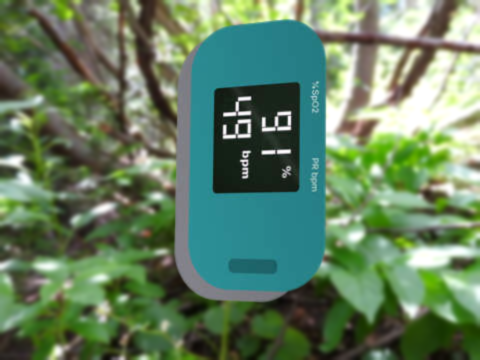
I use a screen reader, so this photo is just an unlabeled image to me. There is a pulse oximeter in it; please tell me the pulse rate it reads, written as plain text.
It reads 49 bpm
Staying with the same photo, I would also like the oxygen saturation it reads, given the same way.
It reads 91 %
